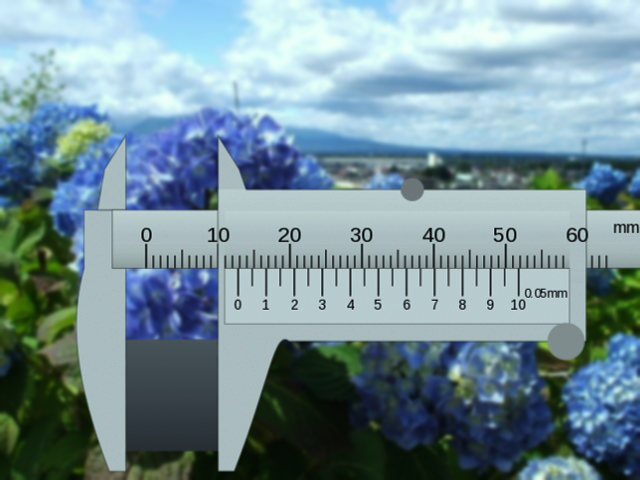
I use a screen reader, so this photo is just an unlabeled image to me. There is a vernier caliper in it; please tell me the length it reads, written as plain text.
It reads 12.8 mm
